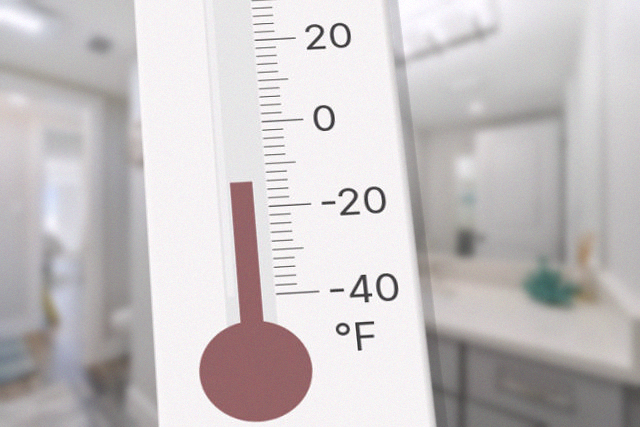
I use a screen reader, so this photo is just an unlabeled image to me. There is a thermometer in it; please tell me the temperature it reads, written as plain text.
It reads -14 °F
